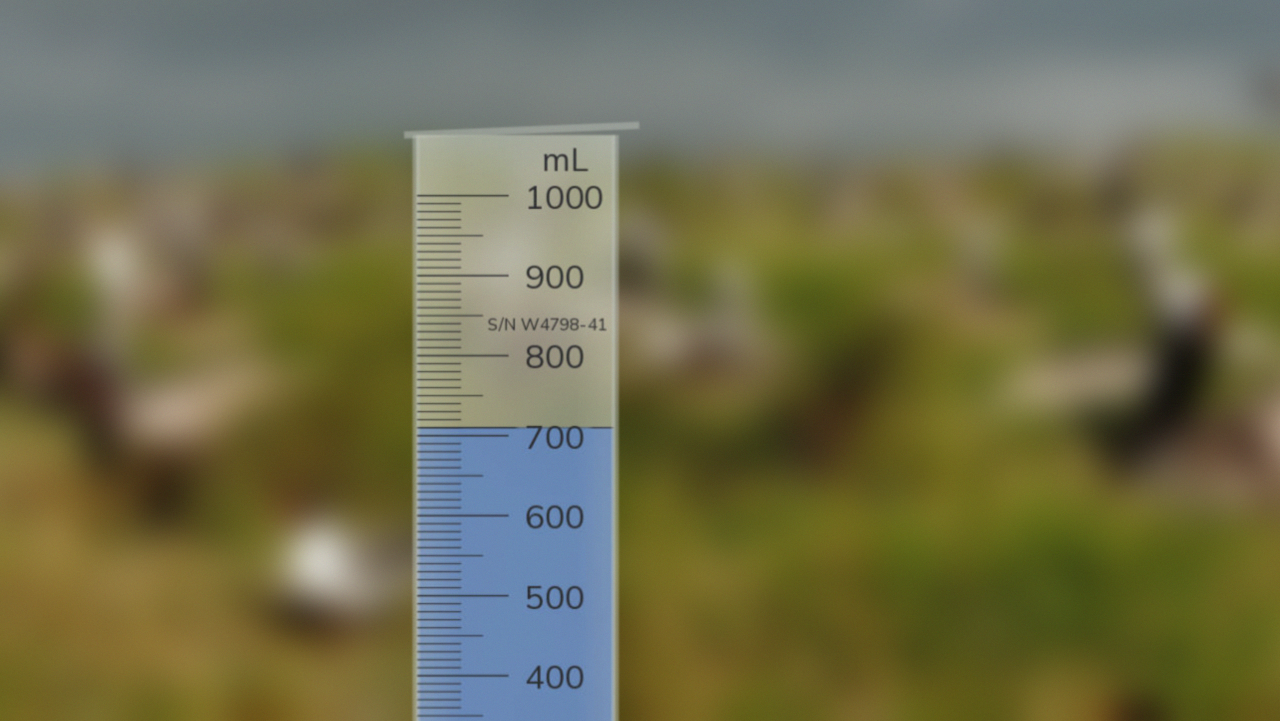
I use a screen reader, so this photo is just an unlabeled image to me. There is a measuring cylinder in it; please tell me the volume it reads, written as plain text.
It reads 710 mL
